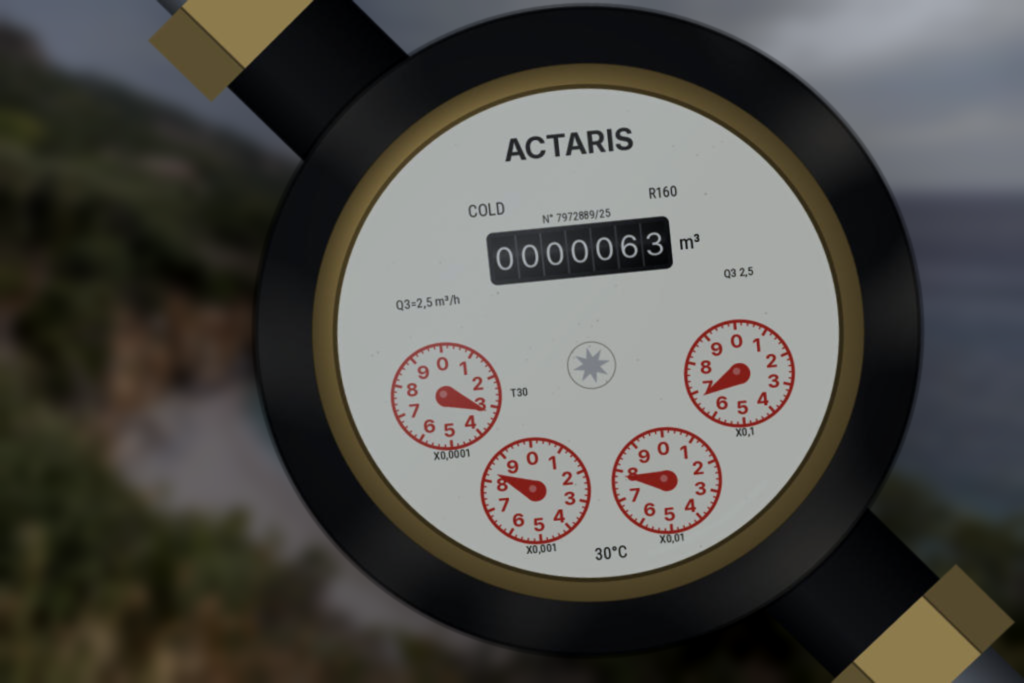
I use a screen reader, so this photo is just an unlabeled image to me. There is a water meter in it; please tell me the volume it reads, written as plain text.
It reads 63.6783 m³
